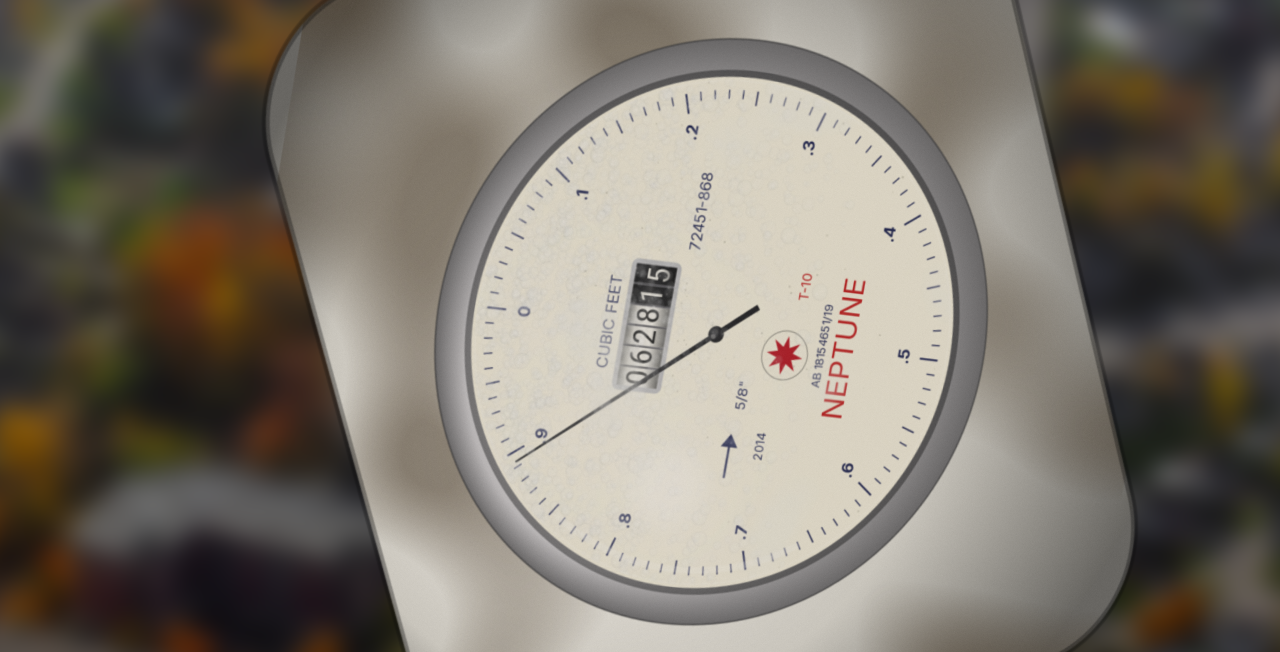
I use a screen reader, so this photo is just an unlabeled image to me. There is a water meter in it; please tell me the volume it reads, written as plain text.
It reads 62814.89 ft³
